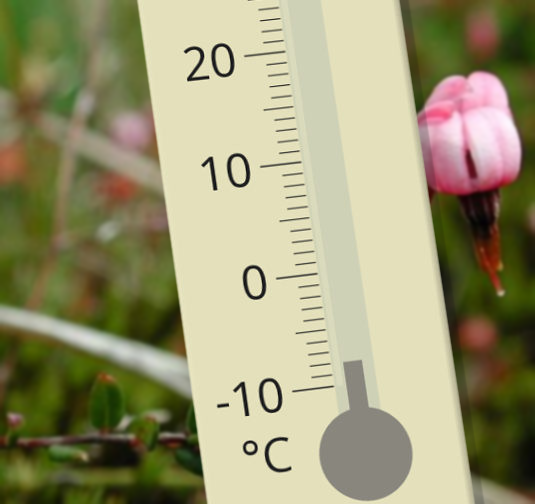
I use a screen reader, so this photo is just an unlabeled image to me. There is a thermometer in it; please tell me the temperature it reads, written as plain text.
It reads -8 °C
